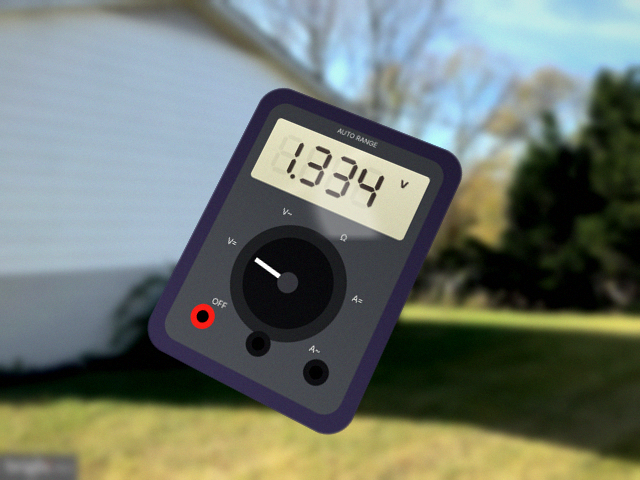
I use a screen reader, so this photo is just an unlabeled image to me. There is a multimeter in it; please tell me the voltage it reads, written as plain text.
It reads 1.334 V
